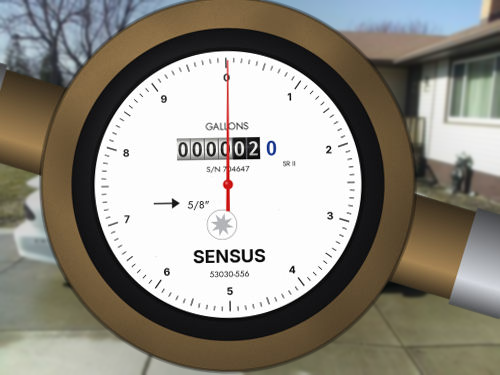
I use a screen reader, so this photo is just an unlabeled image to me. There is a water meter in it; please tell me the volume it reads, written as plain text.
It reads 20.0 gal
